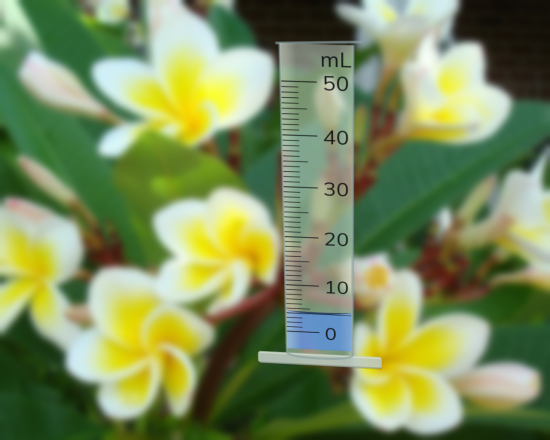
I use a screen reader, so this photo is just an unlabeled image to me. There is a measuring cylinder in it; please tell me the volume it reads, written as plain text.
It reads 4 mL
